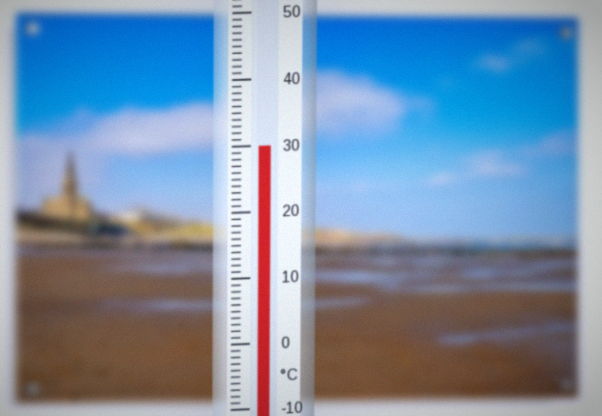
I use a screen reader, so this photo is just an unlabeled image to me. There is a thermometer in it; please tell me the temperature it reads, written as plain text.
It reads 30 °C
